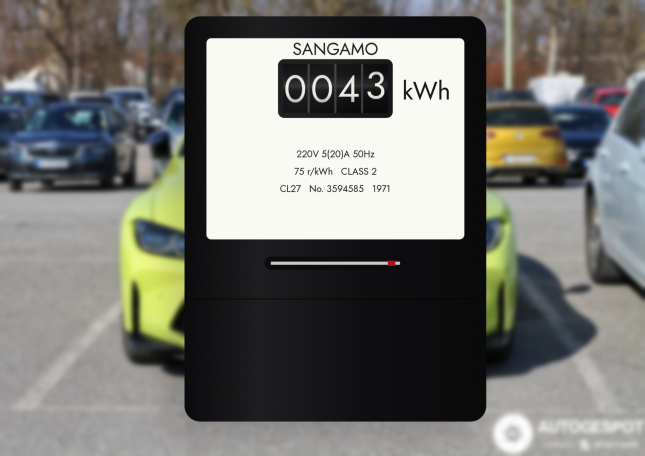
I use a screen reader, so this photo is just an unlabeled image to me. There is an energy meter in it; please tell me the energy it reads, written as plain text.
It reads 43 kWh
